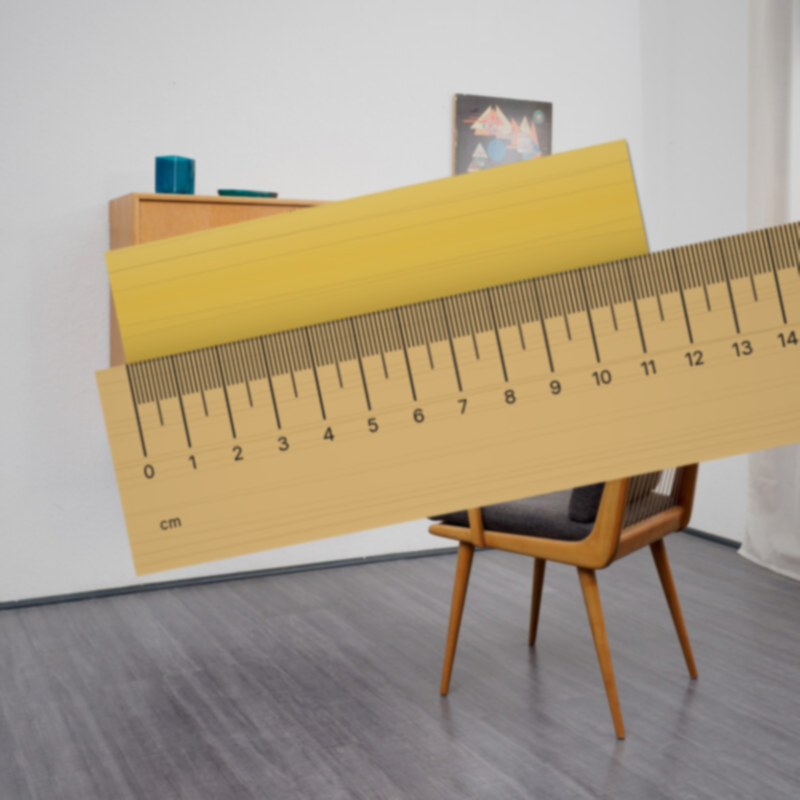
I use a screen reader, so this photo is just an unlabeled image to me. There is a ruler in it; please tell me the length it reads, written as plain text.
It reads 11.5 cm
